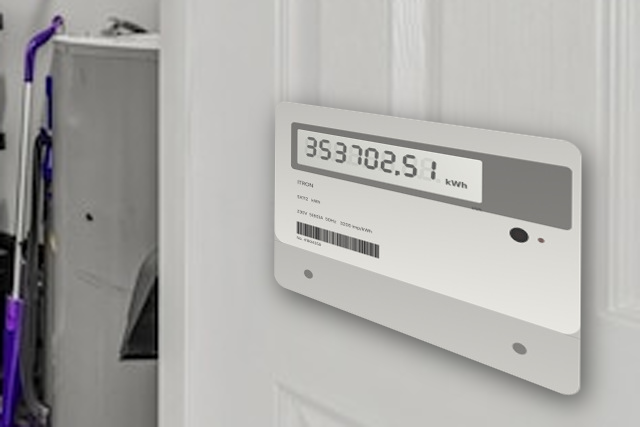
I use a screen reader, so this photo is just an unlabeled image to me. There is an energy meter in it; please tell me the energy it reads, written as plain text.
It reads 353702.51 kWh
